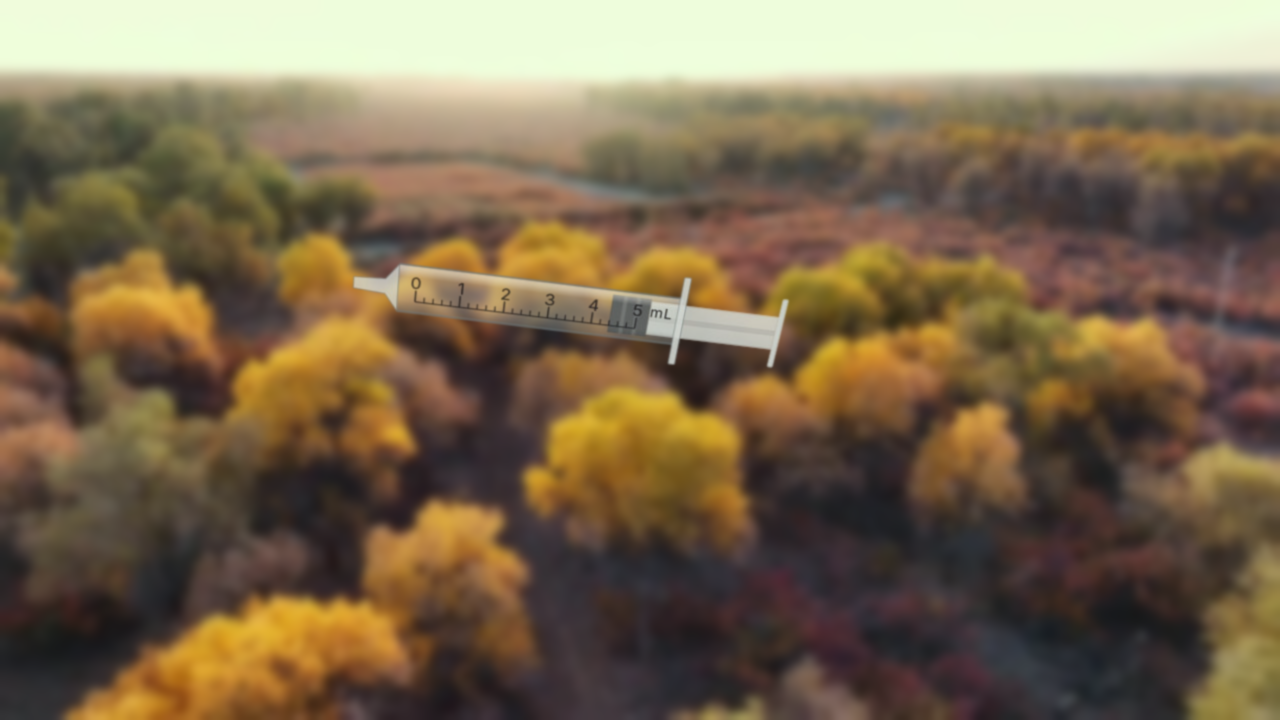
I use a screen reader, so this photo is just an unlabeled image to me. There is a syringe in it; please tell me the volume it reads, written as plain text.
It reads 4.4 mL
